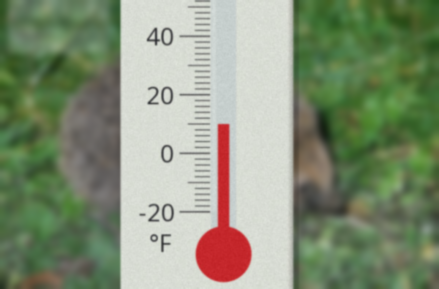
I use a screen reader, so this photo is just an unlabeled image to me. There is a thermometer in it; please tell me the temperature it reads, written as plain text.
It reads 10 °F
